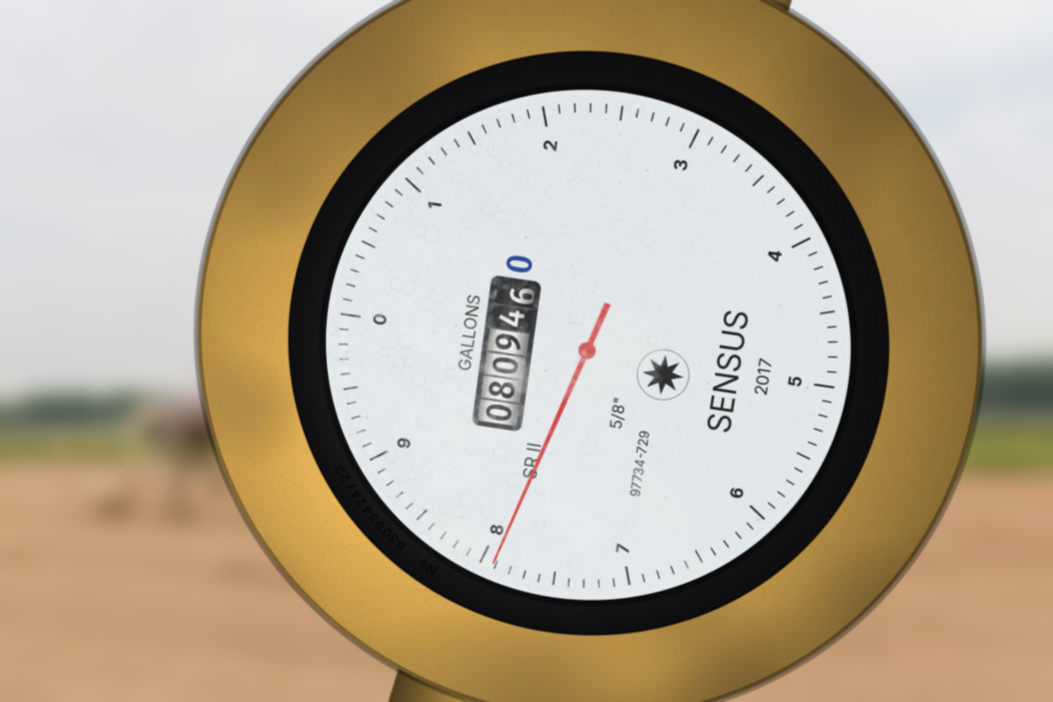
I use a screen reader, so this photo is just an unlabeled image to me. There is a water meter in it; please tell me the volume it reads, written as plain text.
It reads 809457.9 gal
